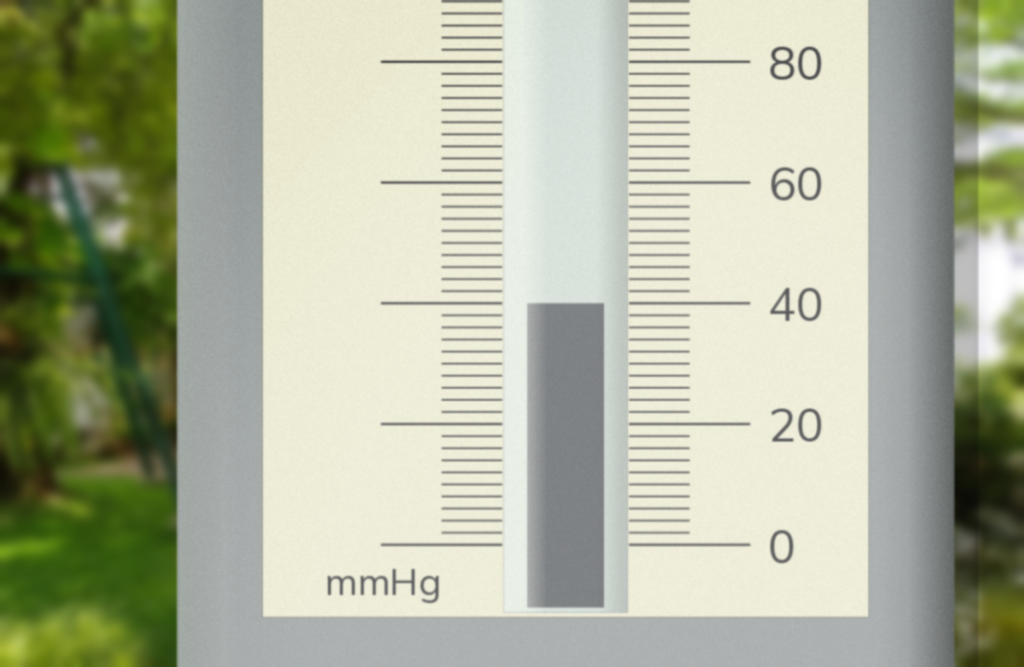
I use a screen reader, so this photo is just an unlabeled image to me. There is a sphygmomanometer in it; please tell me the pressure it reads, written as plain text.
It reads 40 mmHg
